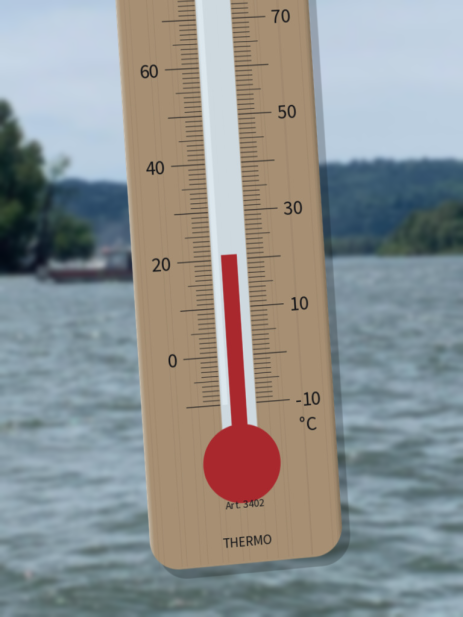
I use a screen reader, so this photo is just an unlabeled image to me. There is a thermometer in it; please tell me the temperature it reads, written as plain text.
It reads 21 °C
